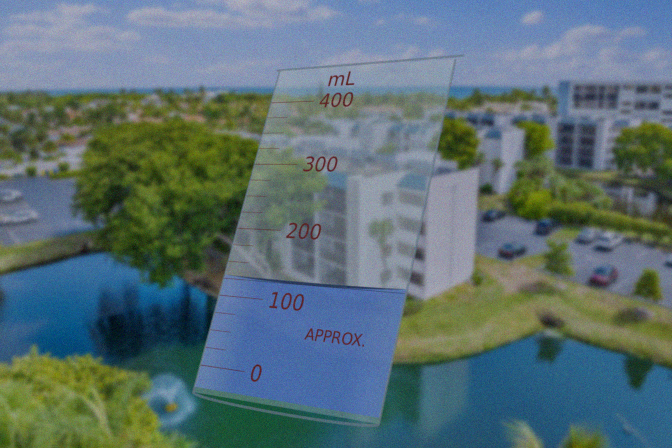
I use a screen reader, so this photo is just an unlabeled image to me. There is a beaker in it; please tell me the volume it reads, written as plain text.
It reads 125 mL
